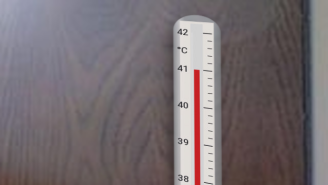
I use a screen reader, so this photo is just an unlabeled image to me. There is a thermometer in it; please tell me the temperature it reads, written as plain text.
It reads 41 °C
